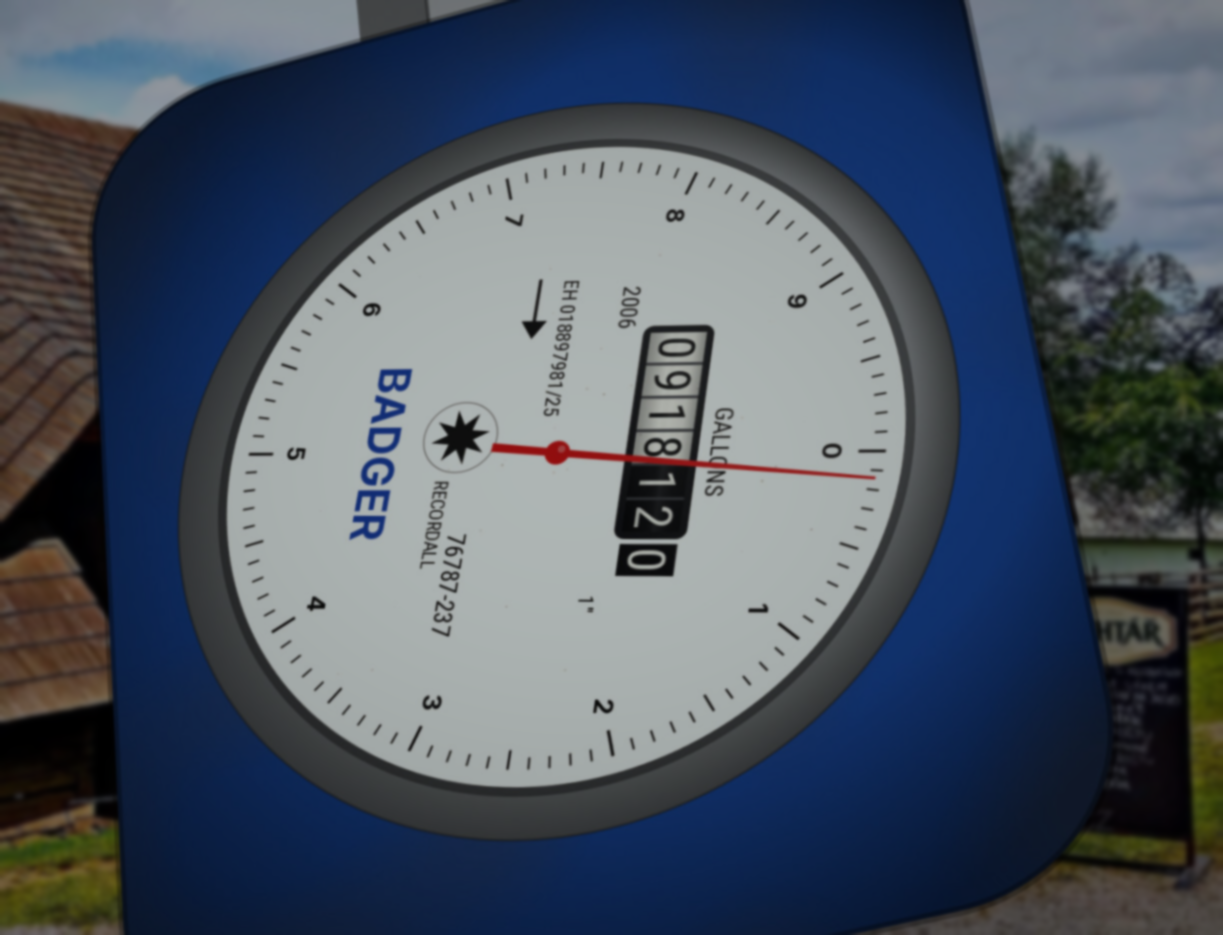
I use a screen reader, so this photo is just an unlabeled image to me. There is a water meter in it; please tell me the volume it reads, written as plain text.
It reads 918120.1 gal
